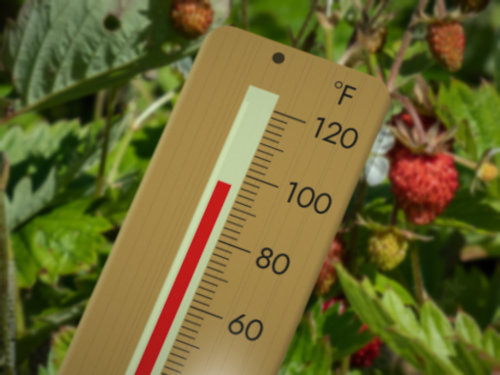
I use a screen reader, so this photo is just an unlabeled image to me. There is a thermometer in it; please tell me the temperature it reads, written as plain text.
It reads 96 °F
